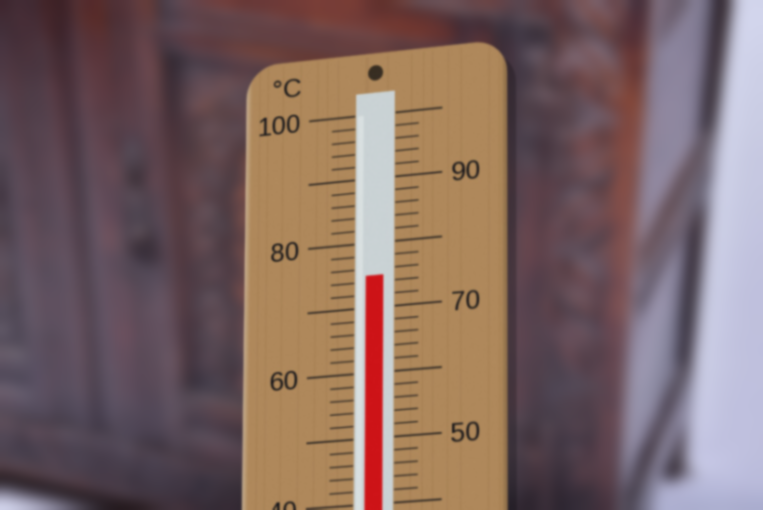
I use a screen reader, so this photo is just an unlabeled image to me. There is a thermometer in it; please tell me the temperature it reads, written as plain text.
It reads 75 °C
